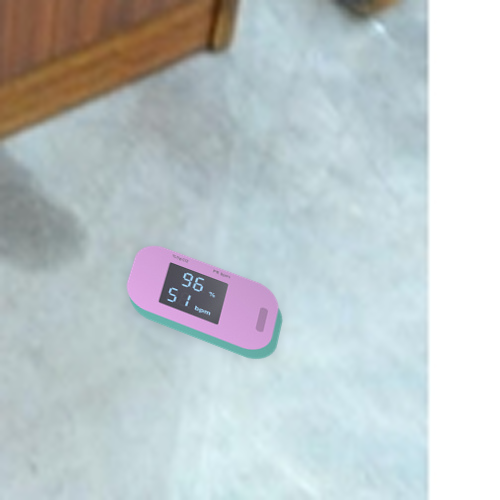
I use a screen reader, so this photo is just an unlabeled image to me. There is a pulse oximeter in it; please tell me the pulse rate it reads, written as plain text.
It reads 51 bpm
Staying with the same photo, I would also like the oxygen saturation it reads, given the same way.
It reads 96 %
